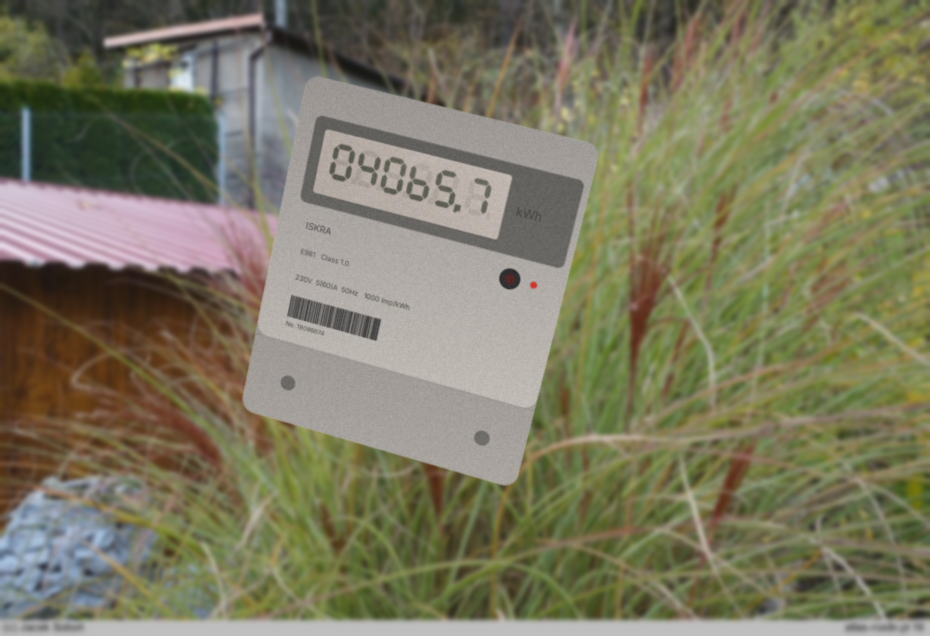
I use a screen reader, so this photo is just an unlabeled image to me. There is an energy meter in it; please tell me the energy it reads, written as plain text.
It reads 4065.7 kWh
